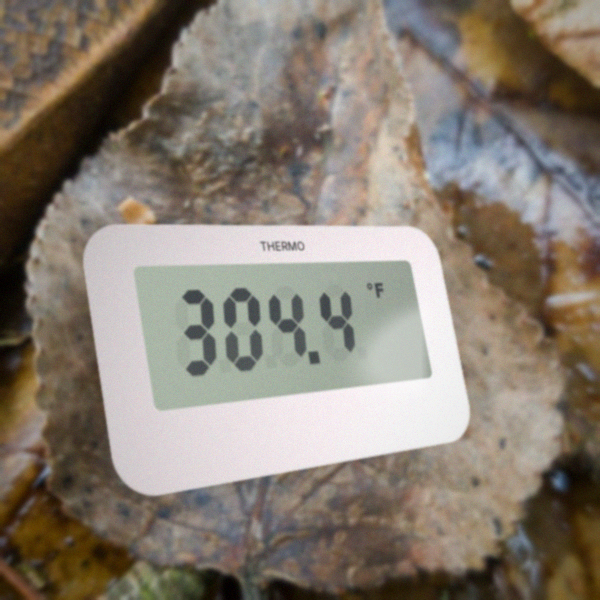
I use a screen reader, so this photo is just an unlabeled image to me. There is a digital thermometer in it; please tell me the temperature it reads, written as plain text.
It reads 304.4 °F
